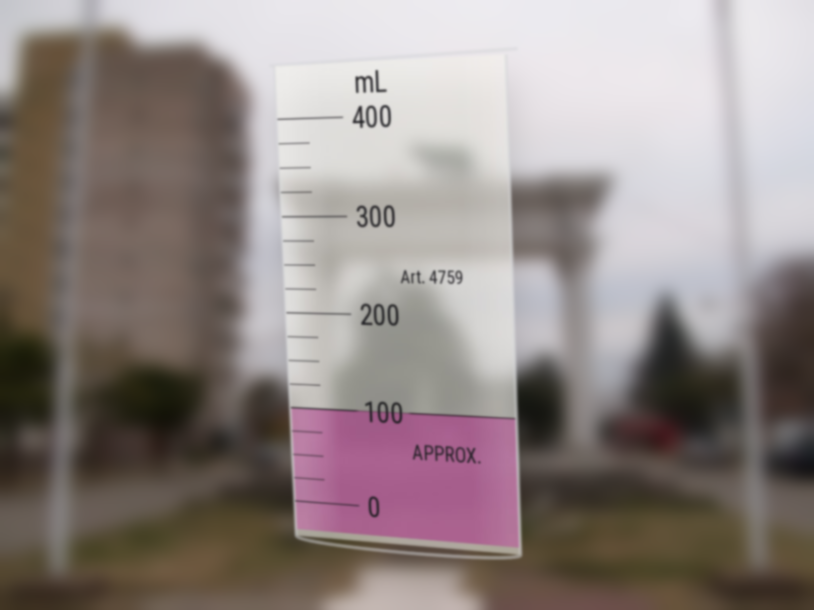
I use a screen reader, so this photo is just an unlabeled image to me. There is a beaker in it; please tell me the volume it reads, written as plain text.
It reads 100 mL
